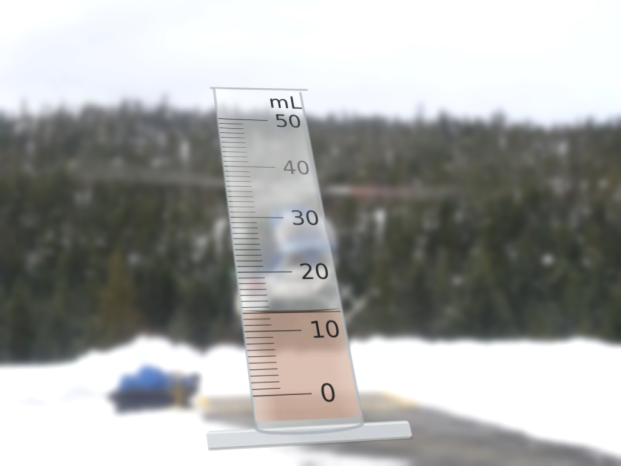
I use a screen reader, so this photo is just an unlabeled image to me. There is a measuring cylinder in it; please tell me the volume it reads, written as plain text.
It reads 13 mL
